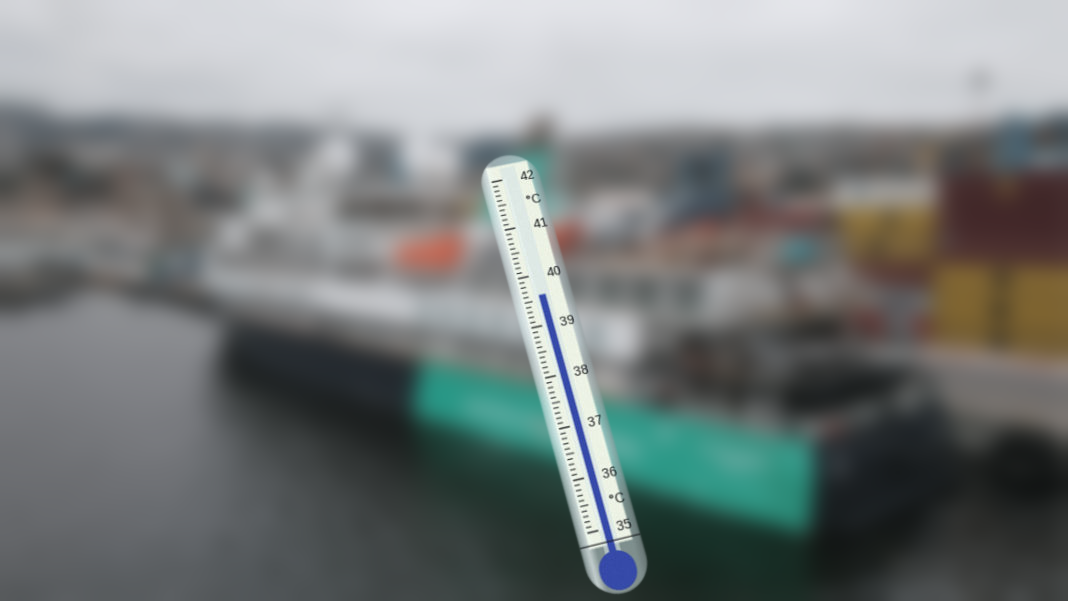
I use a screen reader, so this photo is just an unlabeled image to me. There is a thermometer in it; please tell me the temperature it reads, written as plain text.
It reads 39.6 °C
